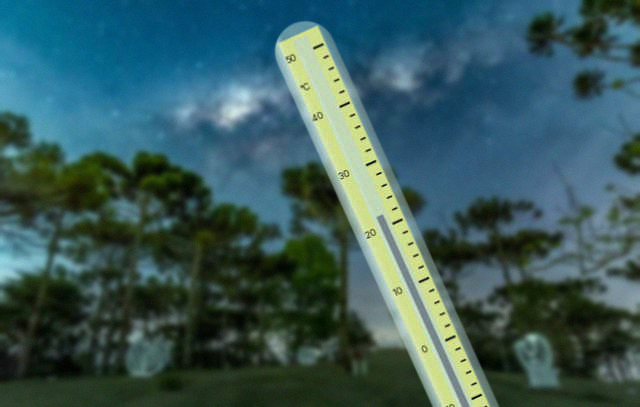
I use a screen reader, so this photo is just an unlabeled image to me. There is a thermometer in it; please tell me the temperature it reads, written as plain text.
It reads 22 °C
